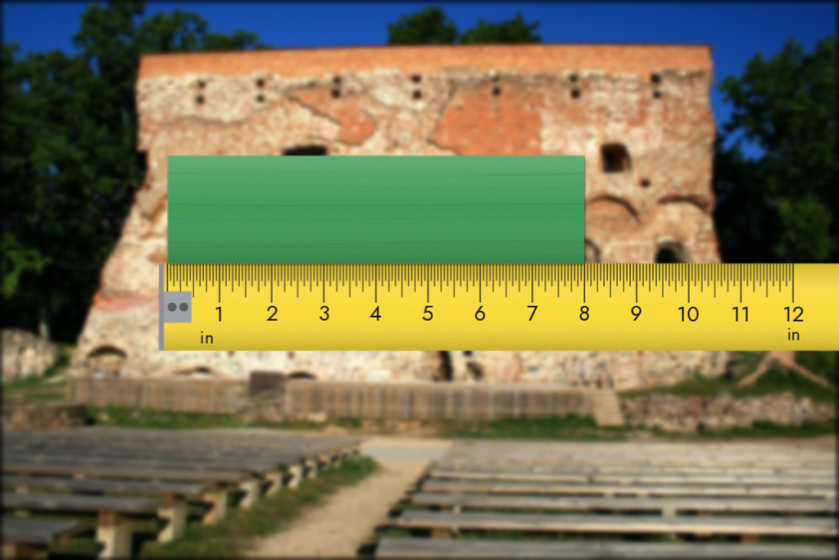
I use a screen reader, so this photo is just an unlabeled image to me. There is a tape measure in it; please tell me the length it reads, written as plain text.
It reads 8 in
